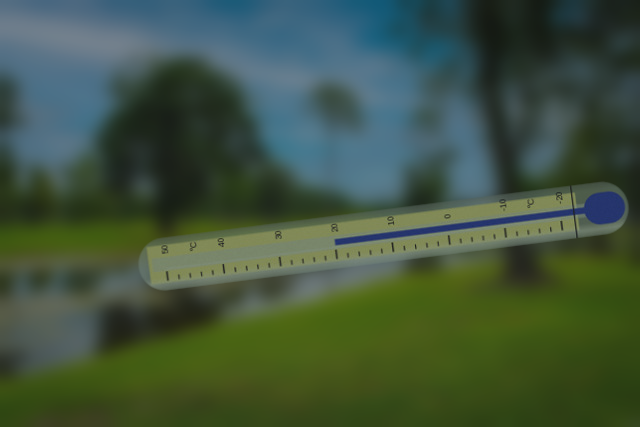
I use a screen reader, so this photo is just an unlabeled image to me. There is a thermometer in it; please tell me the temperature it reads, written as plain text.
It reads 20 °C
